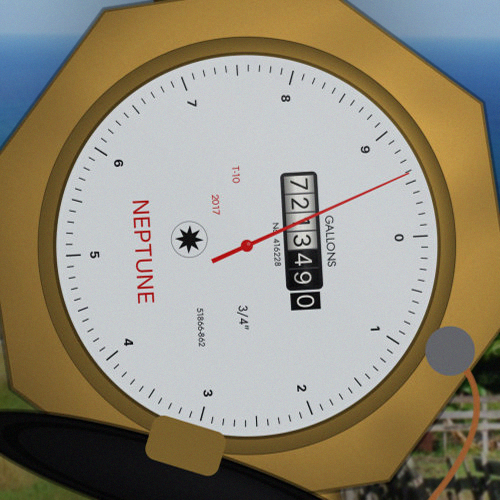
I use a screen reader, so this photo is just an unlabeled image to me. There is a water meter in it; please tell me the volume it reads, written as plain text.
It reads 7213489.4 gal
